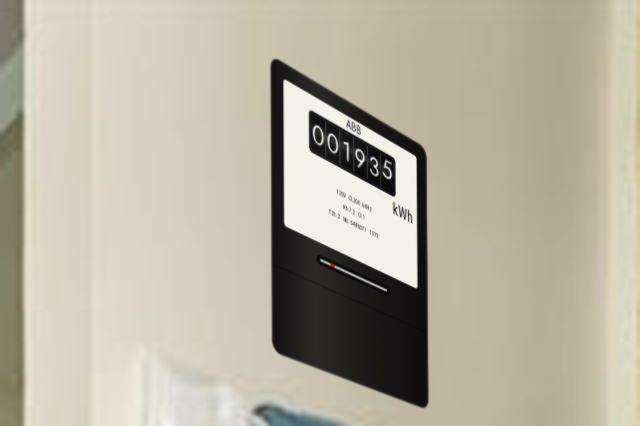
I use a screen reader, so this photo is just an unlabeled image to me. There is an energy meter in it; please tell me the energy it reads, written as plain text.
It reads 1935 kWh
